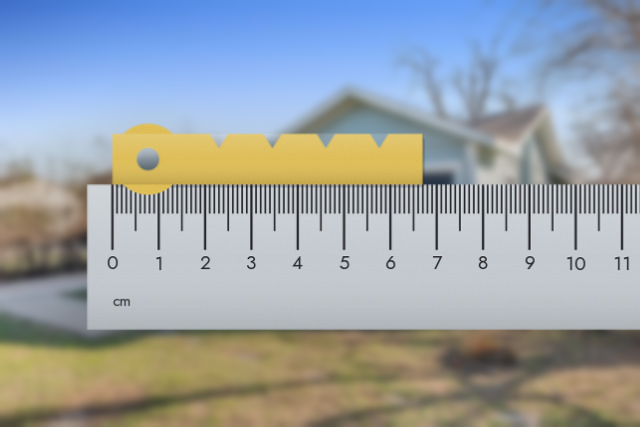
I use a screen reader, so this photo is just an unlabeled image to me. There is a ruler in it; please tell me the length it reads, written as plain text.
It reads 6.7 cm
